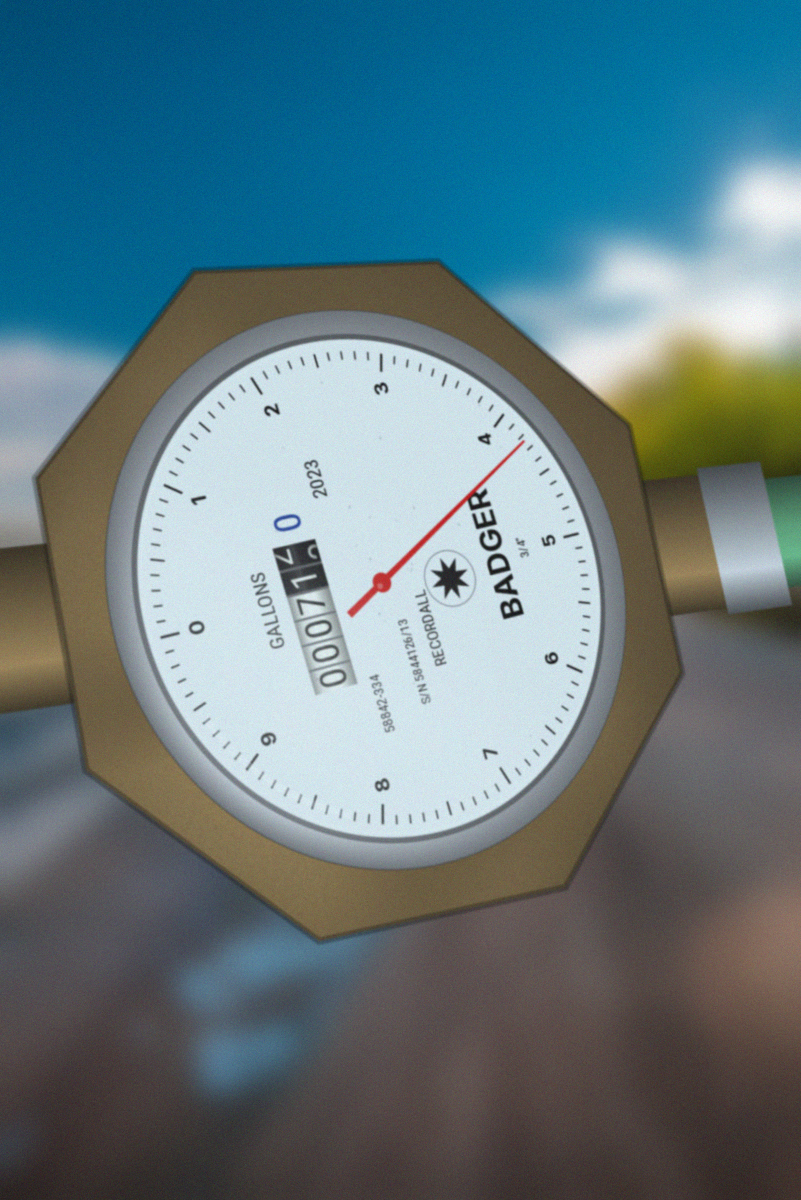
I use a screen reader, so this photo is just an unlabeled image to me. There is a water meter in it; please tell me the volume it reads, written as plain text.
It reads 7124.2 gal
